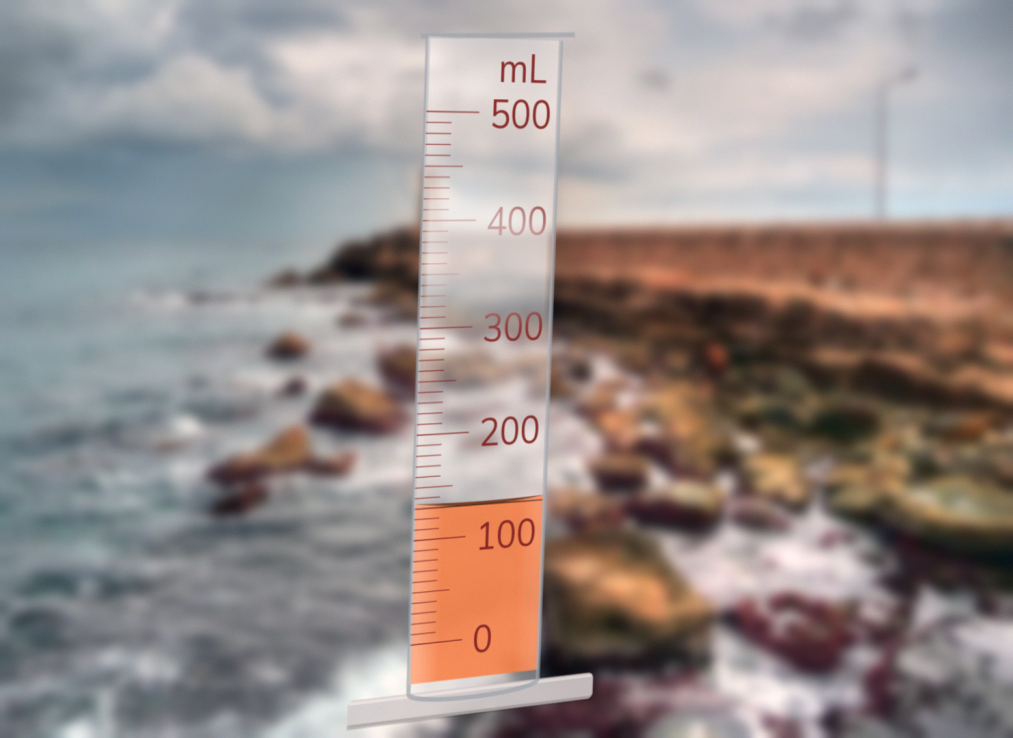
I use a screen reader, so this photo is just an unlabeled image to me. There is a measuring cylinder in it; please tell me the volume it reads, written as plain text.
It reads 130 mL
